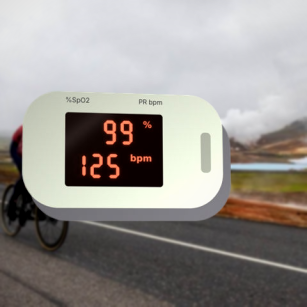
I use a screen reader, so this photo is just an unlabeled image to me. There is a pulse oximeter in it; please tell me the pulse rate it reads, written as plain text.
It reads 125 bpm
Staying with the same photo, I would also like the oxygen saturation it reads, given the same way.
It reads 99 %
